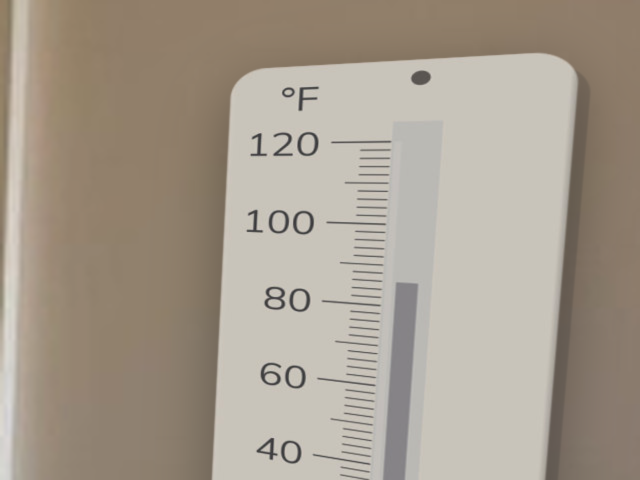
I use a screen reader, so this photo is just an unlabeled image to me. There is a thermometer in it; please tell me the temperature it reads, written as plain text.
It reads 86 °F
